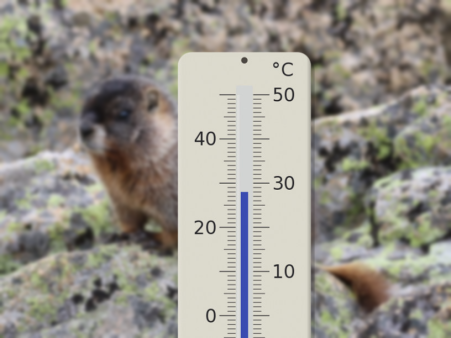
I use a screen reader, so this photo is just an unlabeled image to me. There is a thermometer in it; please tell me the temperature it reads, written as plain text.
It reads 28 °C
